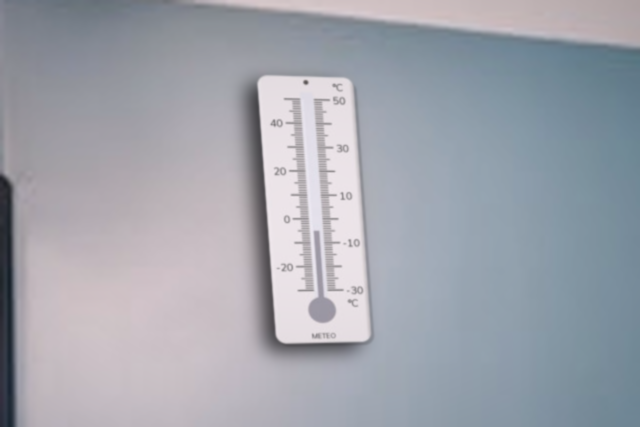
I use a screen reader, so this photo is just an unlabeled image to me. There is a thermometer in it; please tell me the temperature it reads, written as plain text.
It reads -5 °C
